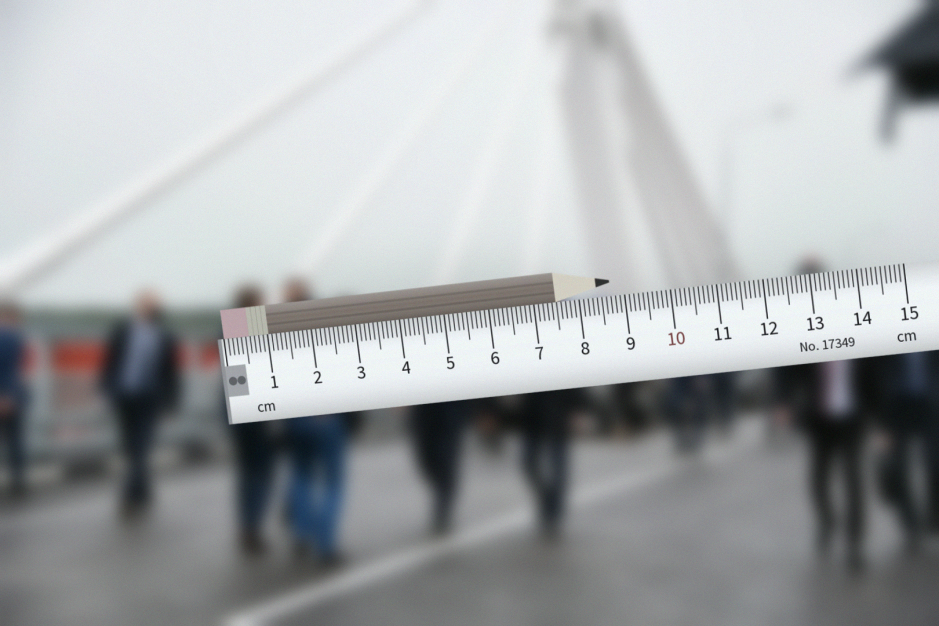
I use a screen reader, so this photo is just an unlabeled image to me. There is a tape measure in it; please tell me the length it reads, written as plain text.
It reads 8.7 cm
